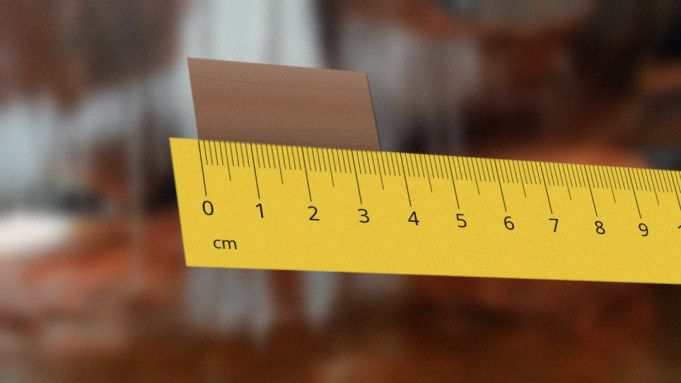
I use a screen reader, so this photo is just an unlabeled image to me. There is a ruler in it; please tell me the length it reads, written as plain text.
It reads 3.6 cm
